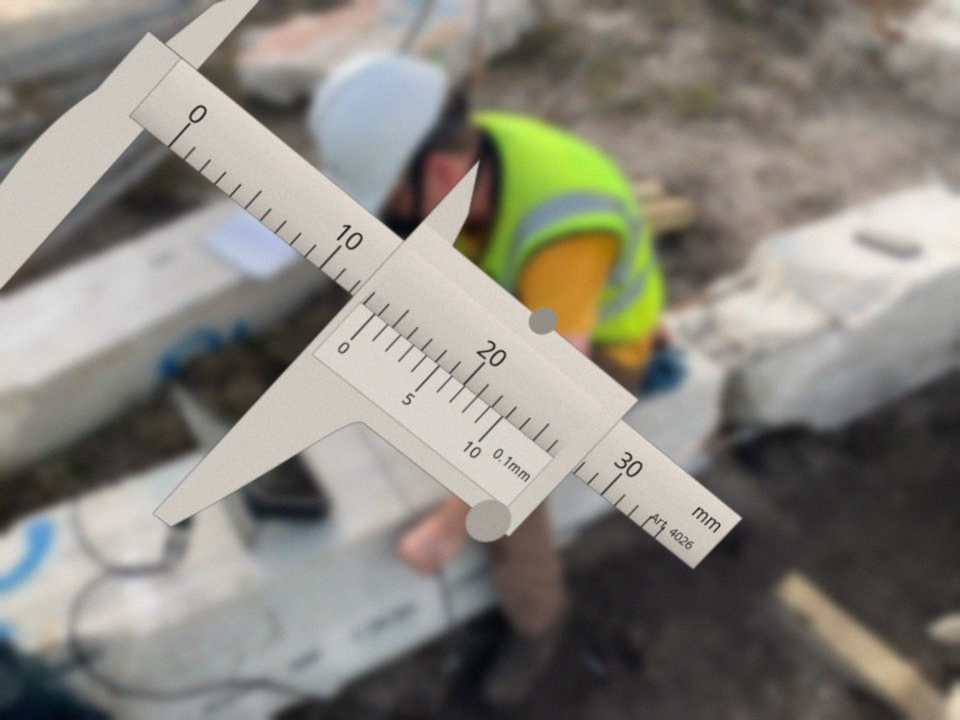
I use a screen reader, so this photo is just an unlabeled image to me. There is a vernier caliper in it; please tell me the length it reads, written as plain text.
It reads 13.8 mm
